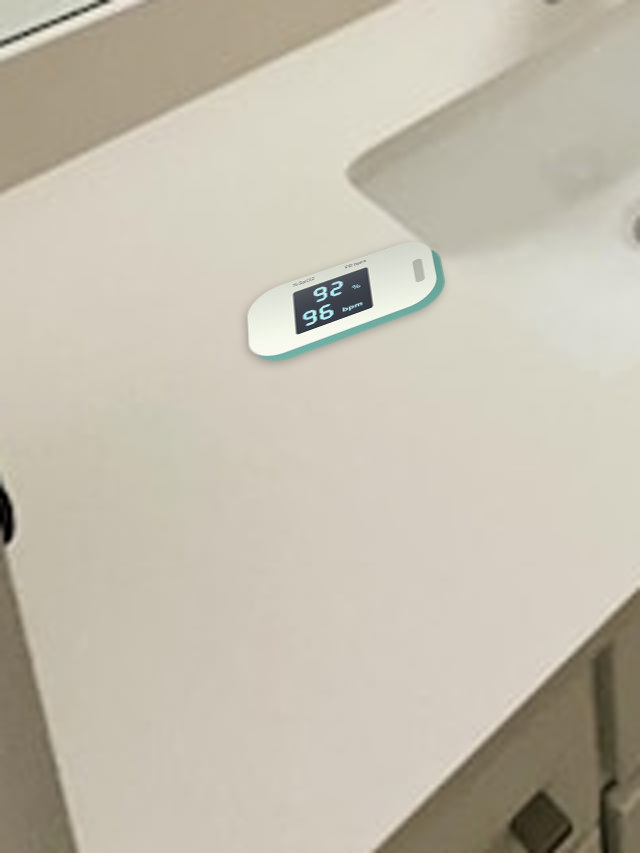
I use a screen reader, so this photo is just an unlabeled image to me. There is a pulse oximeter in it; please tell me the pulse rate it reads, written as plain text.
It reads 96 bpm
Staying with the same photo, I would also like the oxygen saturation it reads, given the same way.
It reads 92 %
